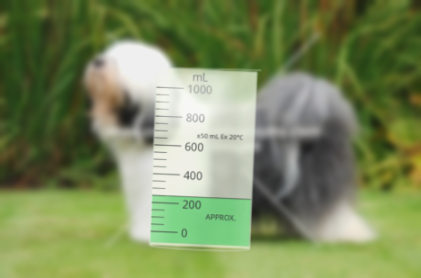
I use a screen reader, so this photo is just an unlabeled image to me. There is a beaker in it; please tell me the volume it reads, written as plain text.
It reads 250 mL
